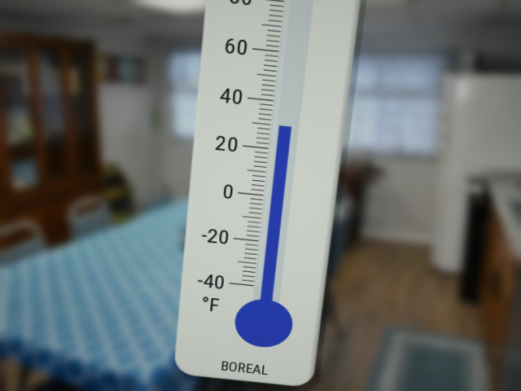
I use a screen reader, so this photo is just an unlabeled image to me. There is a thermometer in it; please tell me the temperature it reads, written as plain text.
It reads 30 °F
